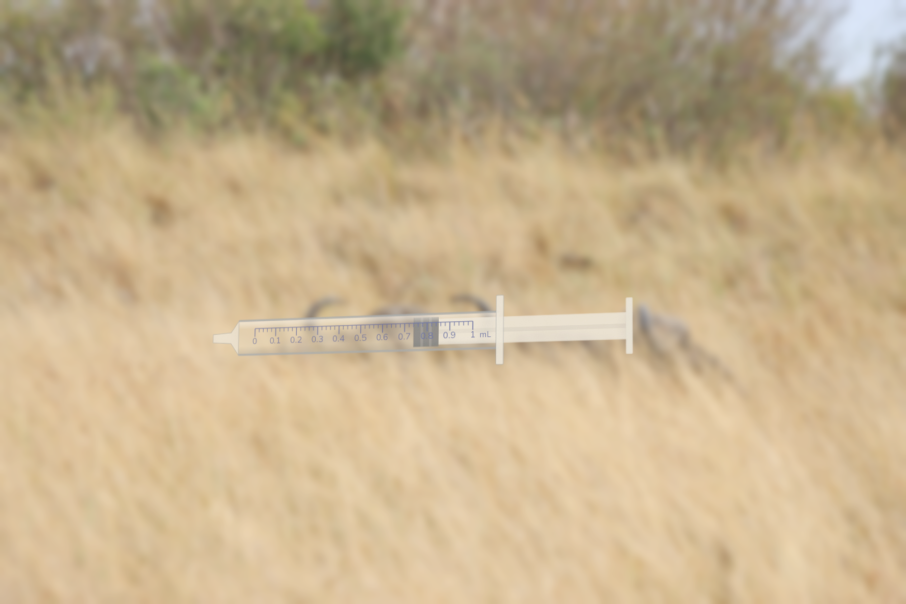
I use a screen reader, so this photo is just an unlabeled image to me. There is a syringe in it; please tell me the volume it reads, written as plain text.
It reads 0.74 mL
